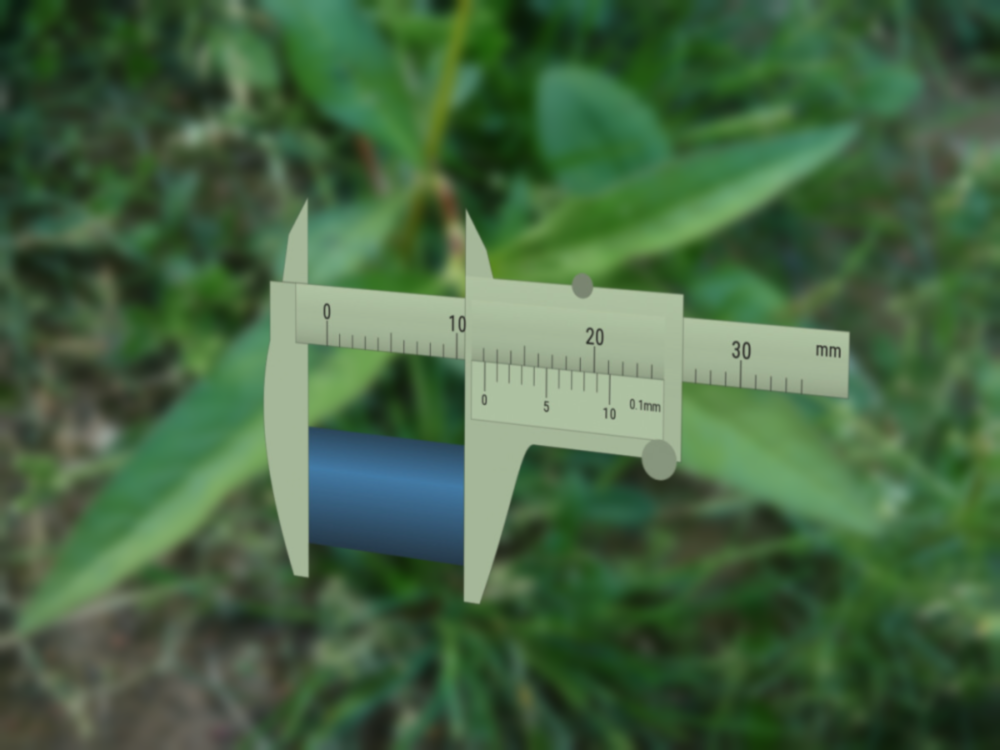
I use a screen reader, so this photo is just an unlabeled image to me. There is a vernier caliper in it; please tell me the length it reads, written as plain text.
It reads 12.1 mm
